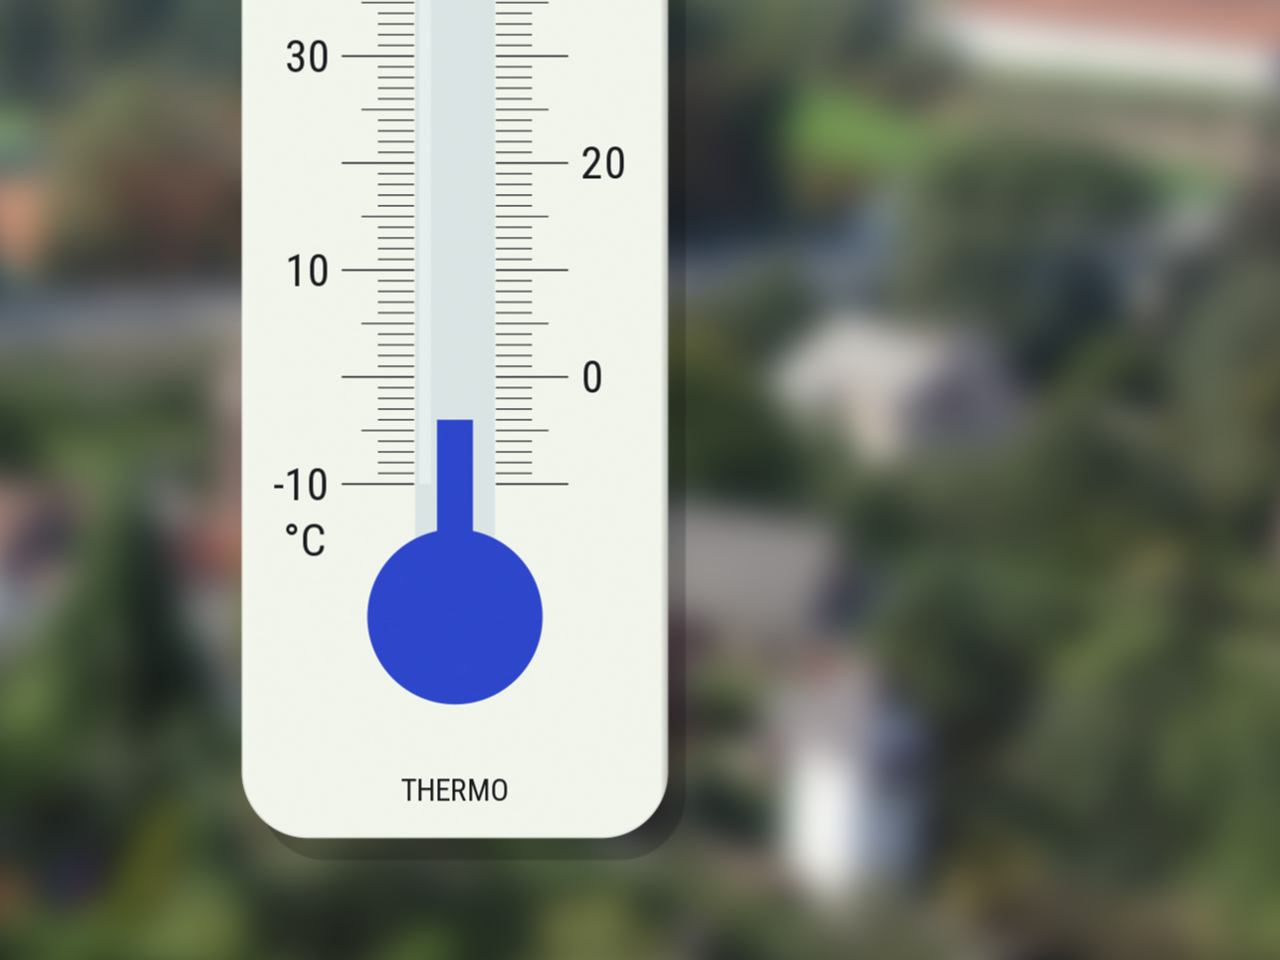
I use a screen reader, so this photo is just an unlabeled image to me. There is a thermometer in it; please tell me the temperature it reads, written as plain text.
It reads -4 °C
